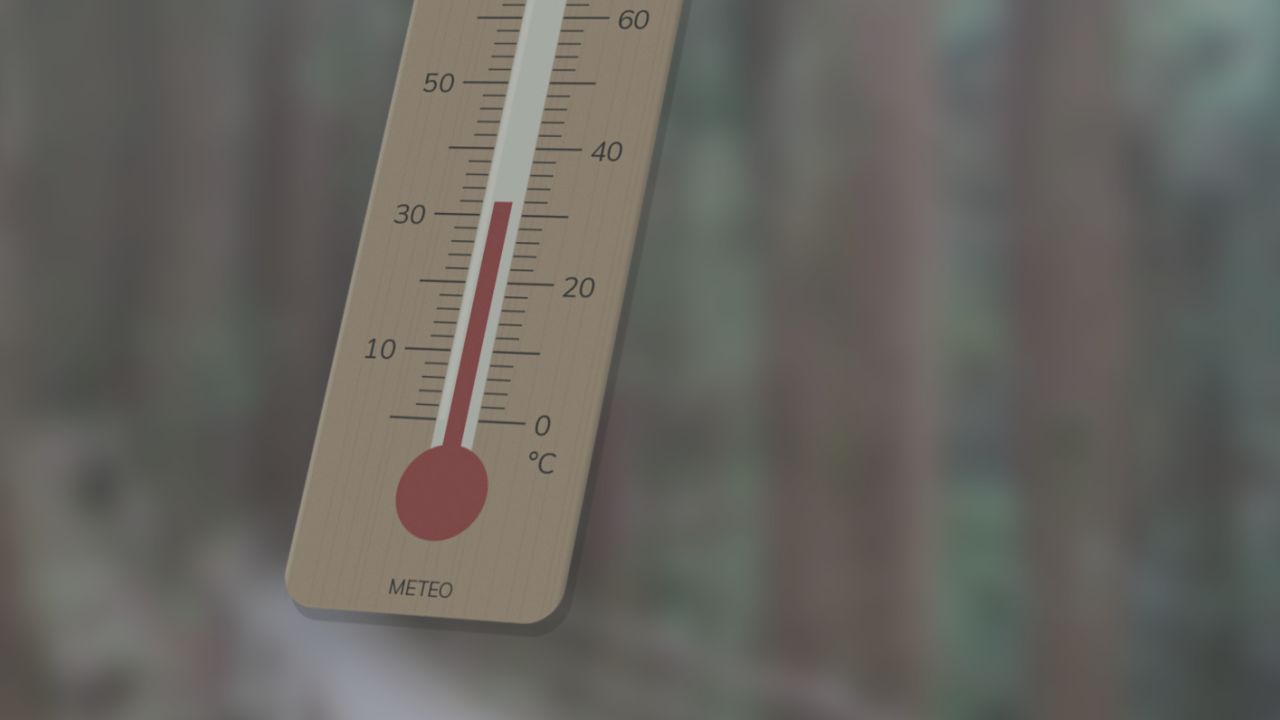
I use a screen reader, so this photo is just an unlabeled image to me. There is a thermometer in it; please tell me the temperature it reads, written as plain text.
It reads 32 °C
